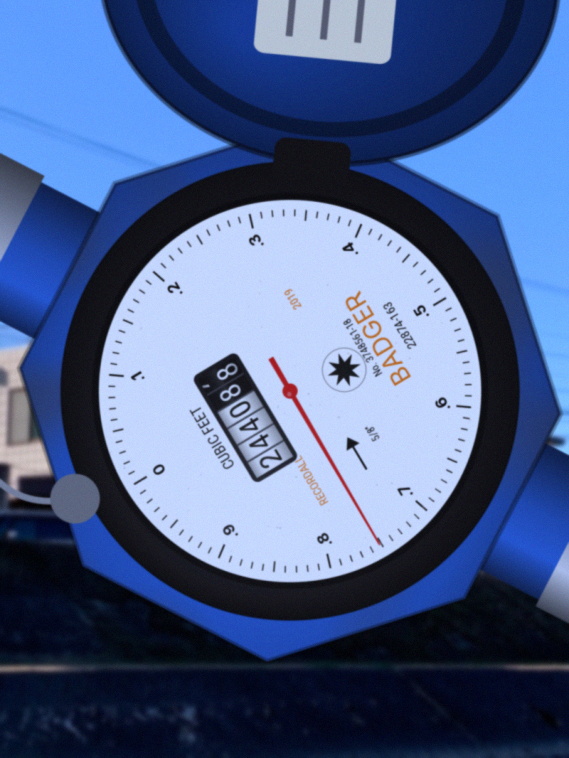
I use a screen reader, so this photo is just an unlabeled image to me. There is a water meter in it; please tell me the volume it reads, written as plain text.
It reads 244087.75 ft³
